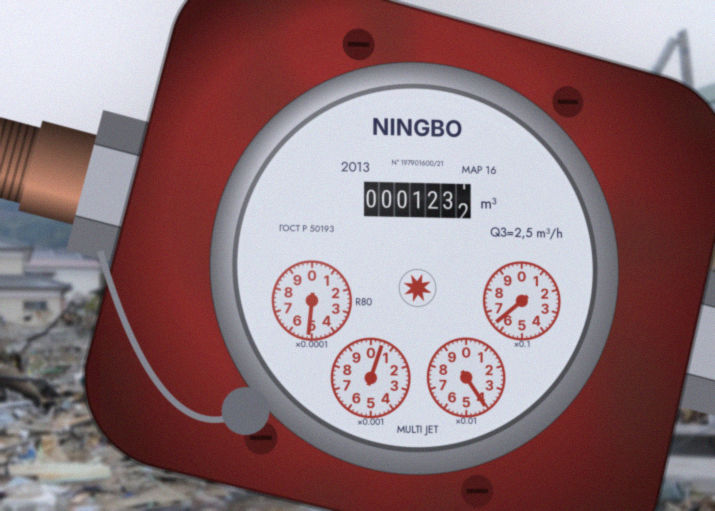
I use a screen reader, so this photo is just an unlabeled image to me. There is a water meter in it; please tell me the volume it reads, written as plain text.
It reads 1231.6405 m³
